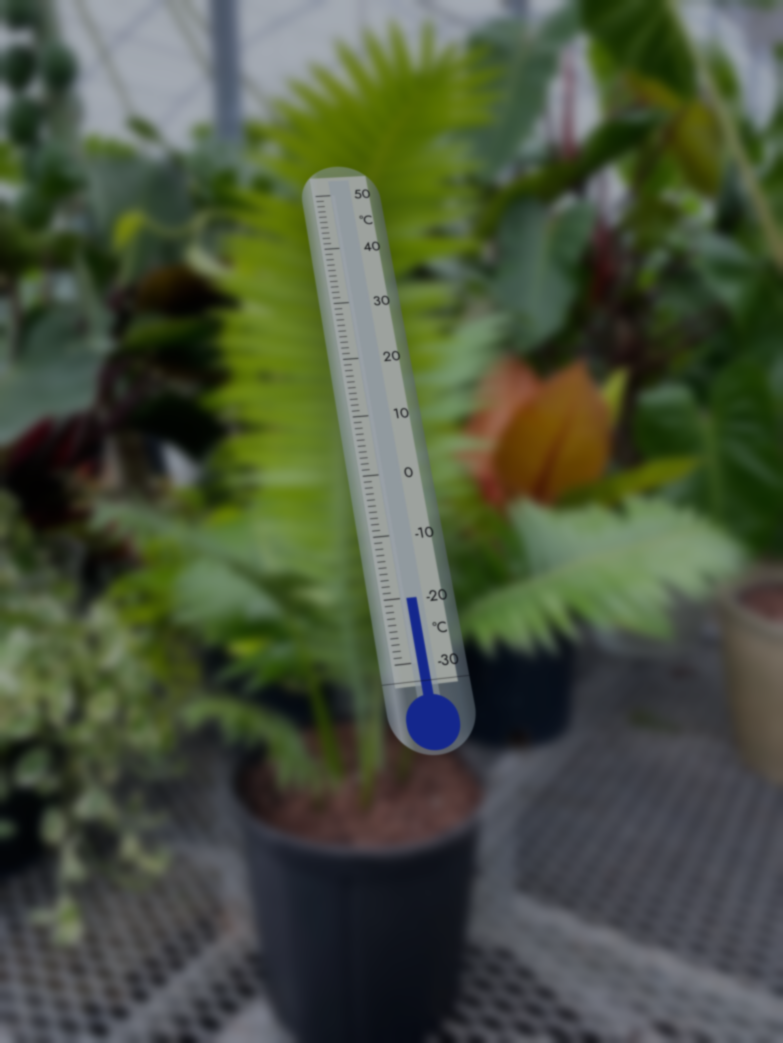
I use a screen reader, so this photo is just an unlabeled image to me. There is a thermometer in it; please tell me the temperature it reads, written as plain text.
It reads -20 °C
